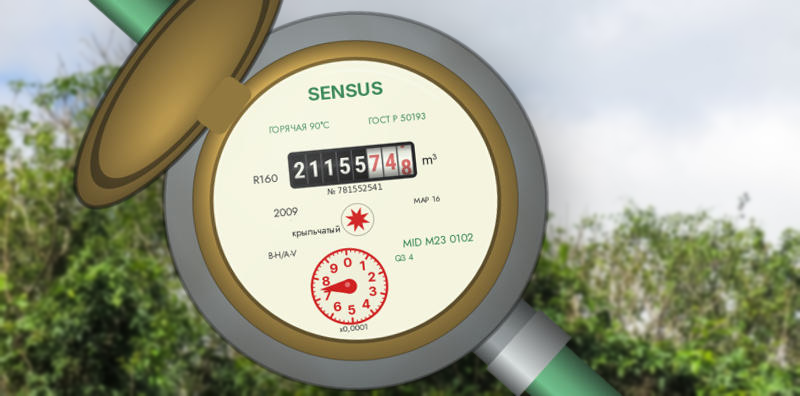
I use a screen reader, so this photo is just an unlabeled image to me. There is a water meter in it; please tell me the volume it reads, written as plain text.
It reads 21155.7477 m³
